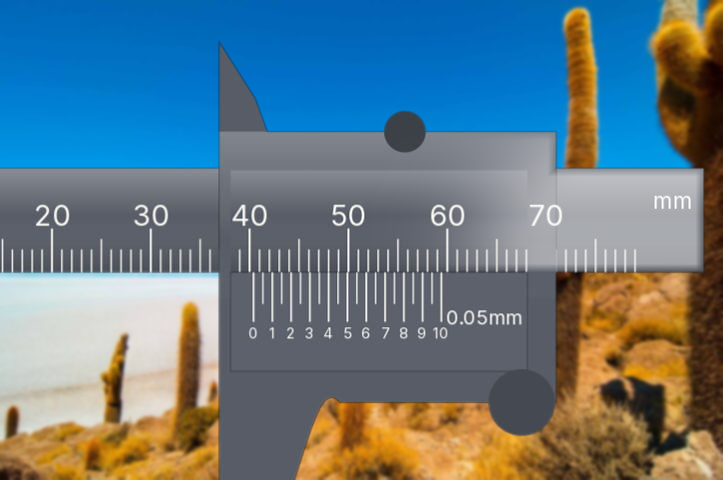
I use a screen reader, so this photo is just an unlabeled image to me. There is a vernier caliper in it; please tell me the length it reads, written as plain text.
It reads 40.4 mm
